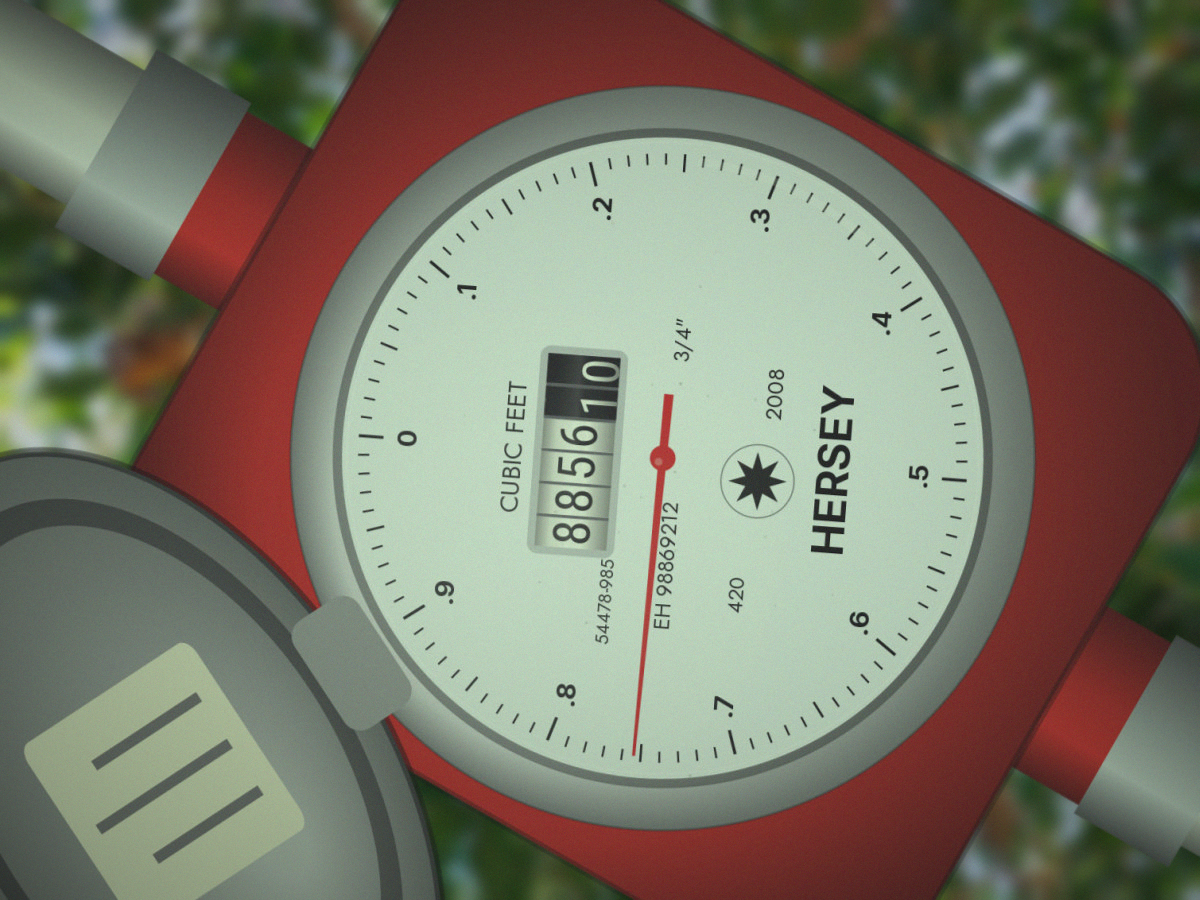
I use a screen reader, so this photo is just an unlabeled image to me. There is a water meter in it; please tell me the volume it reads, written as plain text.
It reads 885609.75 ft³
